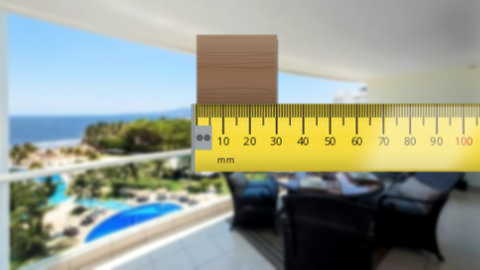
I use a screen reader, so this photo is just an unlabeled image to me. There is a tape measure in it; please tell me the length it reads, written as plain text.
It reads 30 mm
